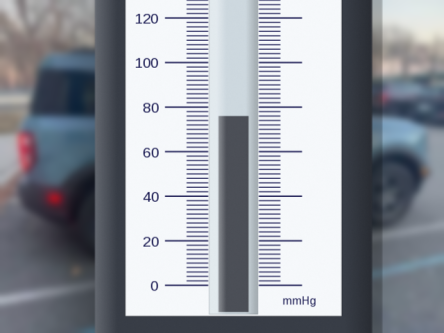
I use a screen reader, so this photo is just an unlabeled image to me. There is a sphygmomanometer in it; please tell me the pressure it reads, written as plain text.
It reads 76 mmHg
